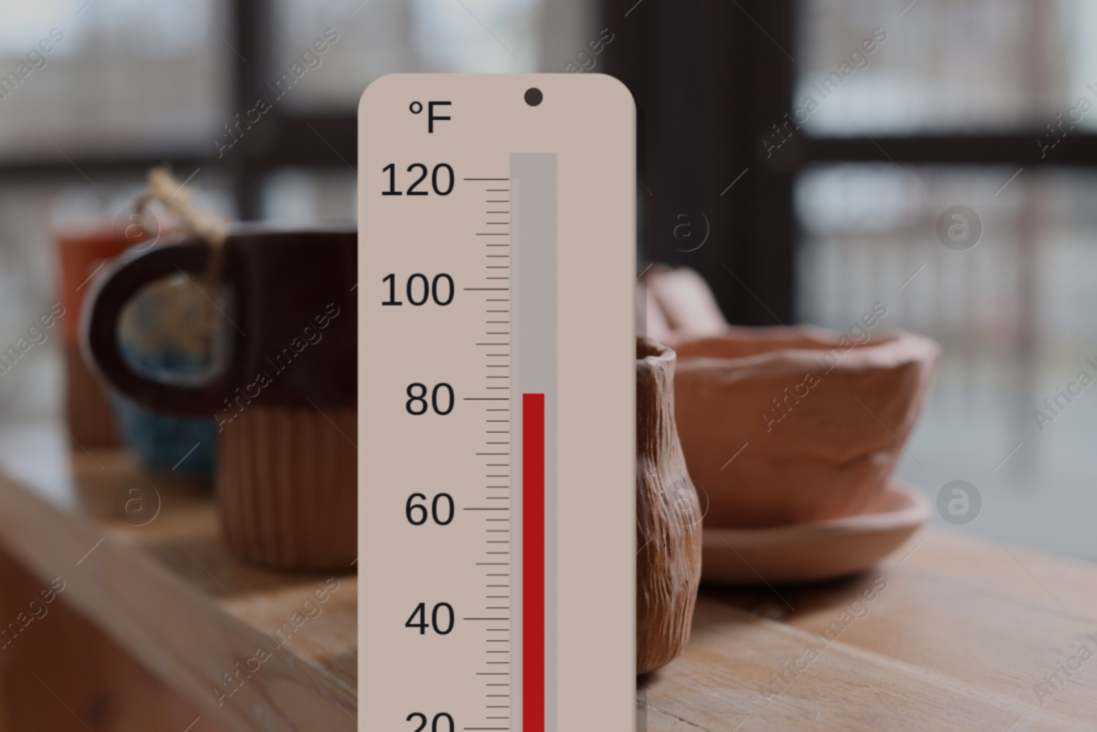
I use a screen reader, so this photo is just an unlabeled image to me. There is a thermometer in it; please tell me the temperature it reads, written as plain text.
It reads 81 °F
